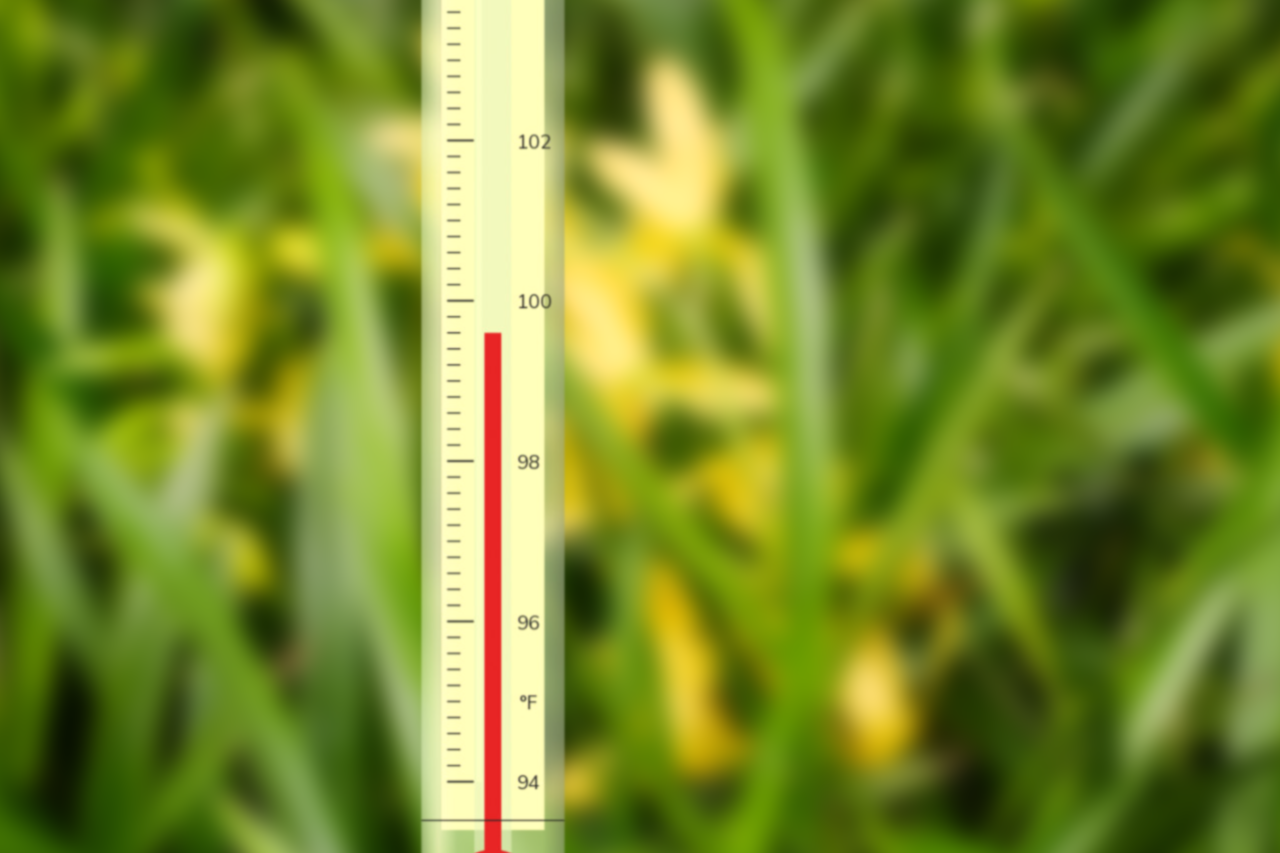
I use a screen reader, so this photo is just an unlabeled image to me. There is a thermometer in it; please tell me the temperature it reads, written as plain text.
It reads 99.6 °F
